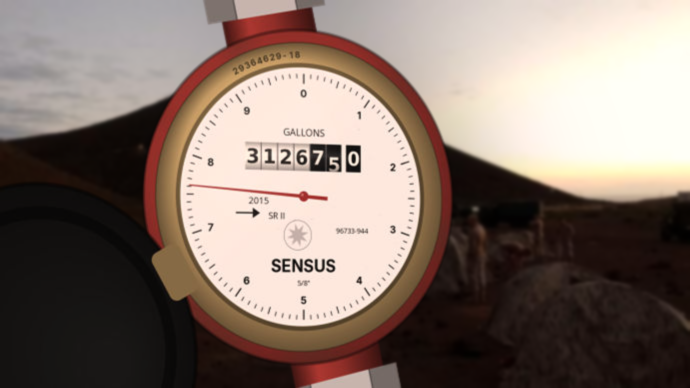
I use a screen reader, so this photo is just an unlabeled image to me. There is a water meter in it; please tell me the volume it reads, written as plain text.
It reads 3126747.6 gal
